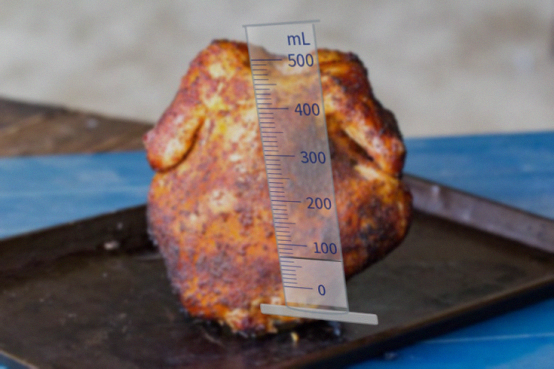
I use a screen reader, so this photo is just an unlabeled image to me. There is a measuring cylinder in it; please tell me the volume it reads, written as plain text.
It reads 70 mL
